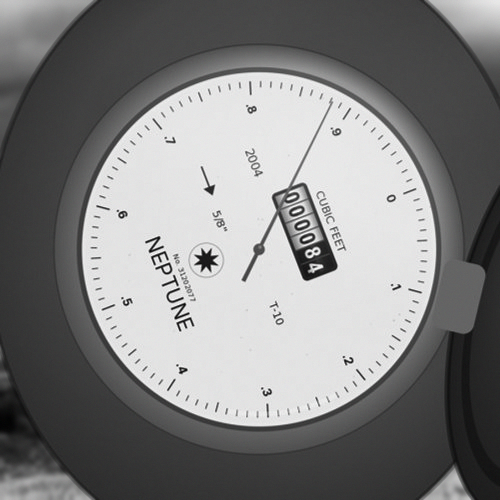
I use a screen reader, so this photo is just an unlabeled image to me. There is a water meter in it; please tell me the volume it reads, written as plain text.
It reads 83.88 ft³
